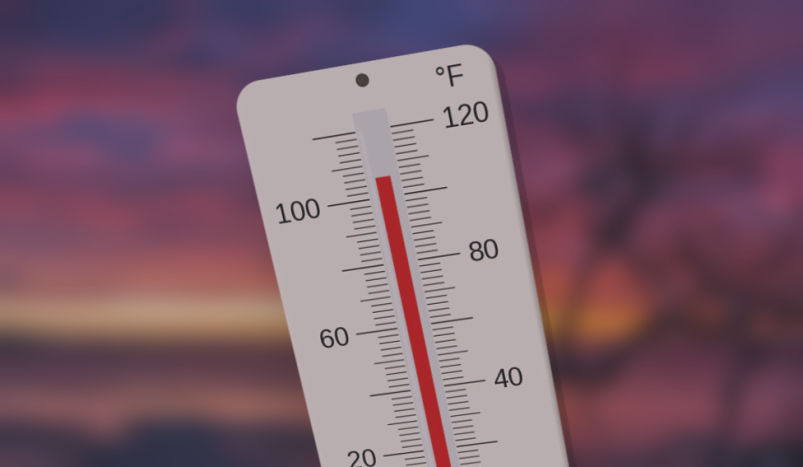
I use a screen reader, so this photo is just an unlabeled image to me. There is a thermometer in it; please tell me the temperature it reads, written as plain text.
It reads 106 °F
